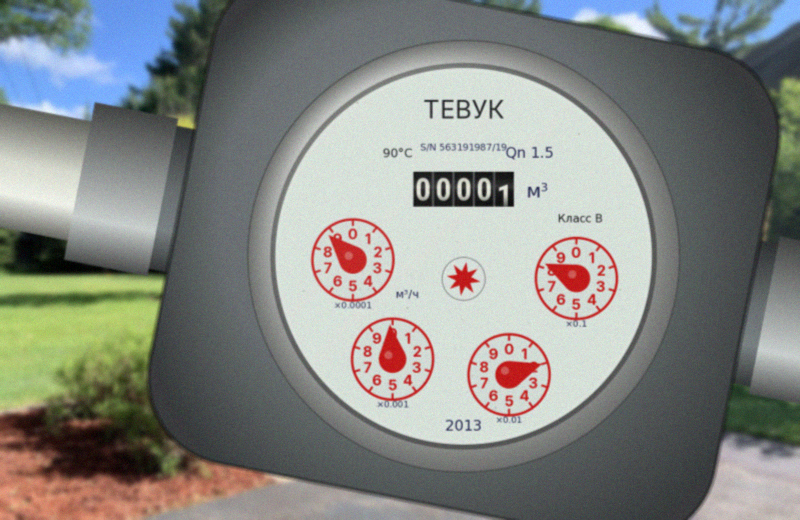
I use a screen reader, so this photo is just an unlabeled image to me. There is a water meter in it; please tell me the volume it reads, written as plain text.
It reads 0.8198 m³
